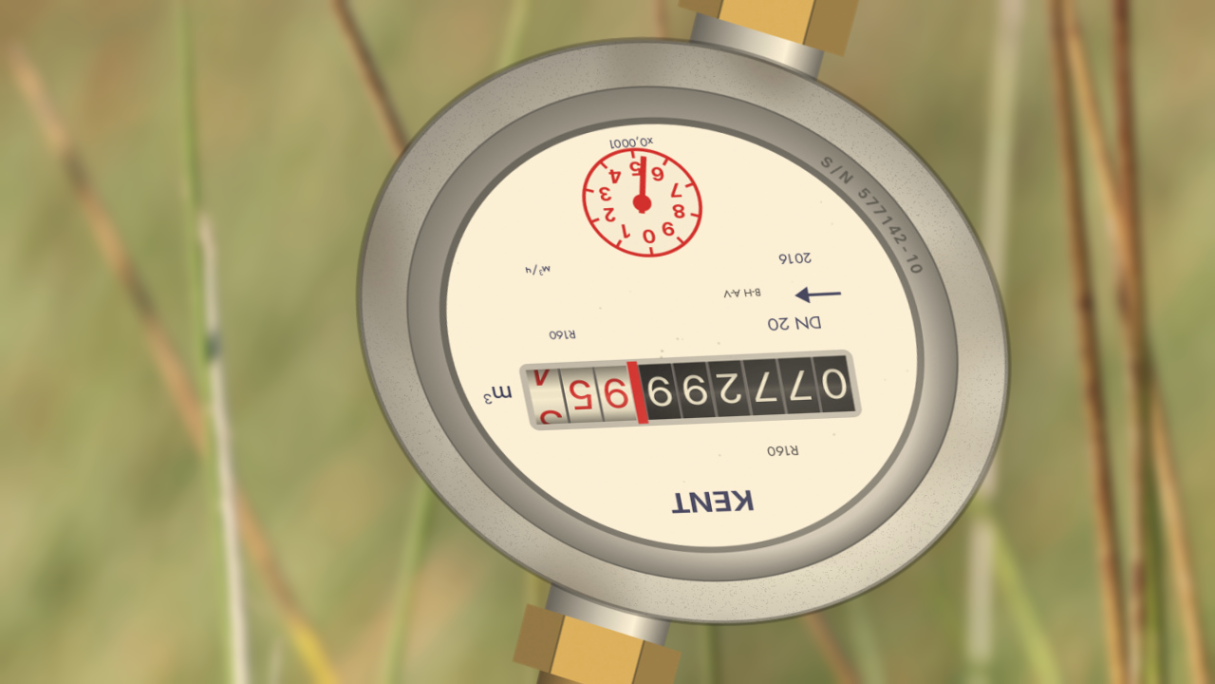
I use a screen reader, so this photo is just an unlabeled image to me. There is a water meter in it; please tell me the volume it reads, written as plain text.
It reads 77299.9535 m³
